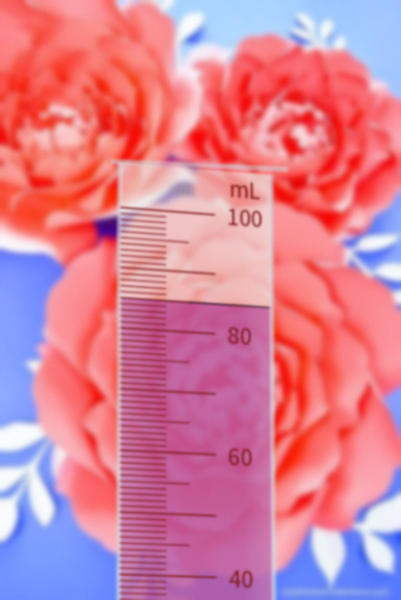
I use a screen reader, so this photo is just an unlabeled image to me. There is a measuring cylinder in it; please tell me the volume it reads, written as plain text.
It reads 85 mL
